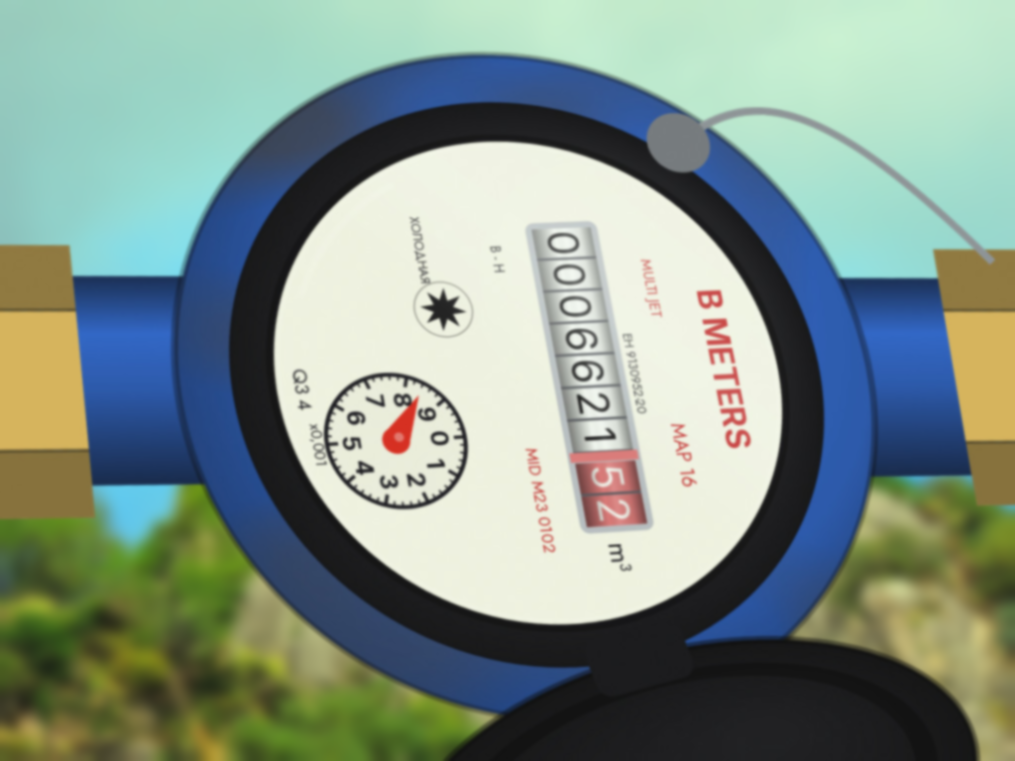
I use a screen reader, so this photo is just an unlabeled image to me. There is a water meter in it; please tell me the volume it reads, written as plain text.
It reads 6621.528 m³
